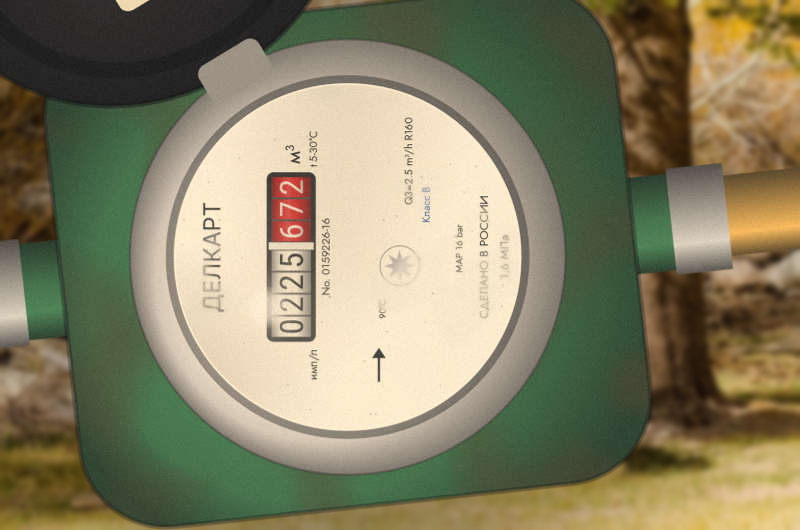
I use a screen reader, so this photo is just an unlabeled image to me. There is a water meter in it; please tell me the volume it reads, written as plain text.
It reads 225.672 m³
